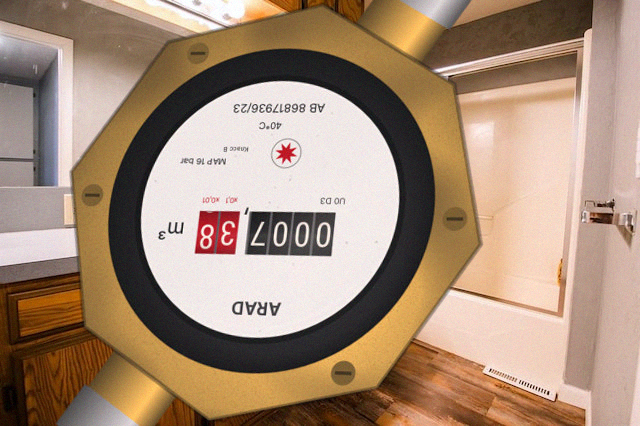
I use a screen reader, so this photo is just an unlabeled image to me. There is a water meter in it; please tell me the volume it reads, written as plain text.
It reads 7.38 m³
